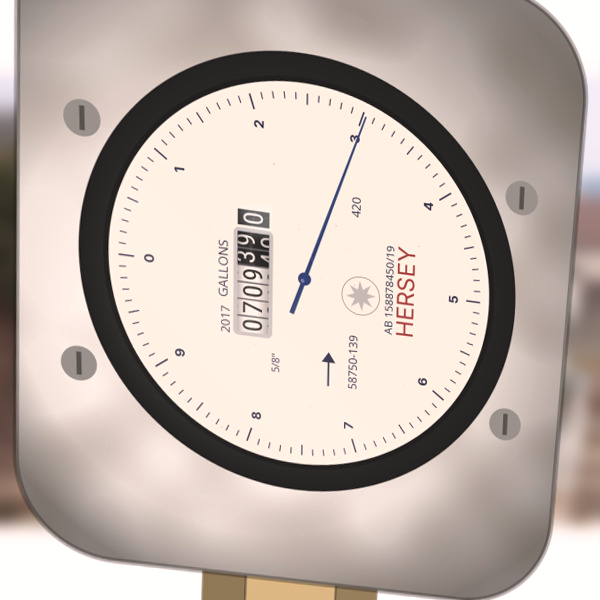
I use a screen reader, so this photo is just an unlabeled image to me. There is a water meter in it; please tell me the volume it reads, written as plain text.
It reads 709393.0 gal
